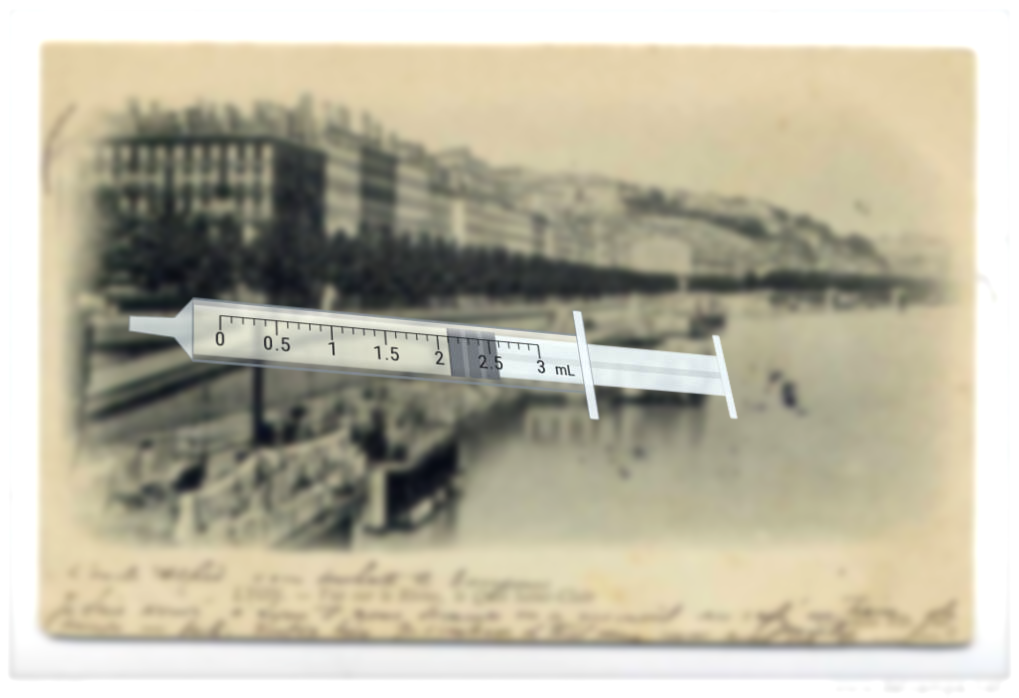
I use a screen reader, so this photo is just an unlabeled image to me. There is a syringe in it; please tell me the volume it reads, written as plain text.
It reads 2.1 mL
